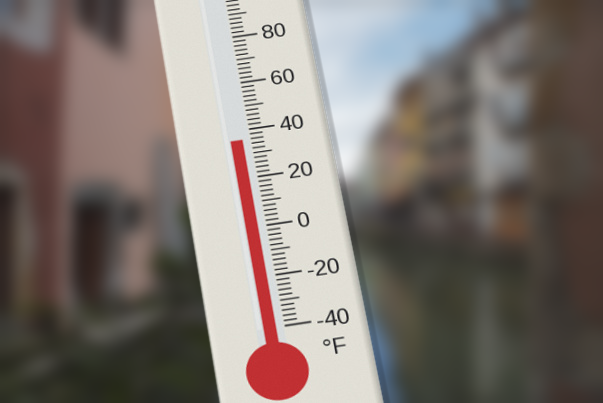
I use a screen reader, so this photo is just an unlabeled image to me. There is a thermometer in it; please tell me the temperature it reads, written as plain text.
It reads 36 °F
